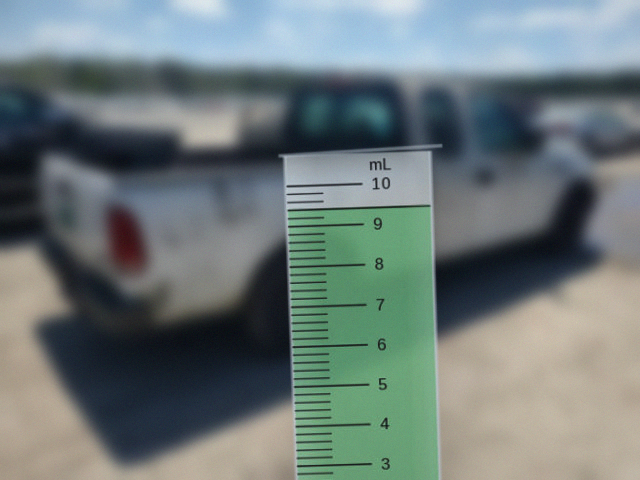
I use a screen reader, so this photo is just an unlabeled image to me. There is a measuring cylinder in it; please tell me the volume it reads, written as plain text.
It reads 9.4 mL
